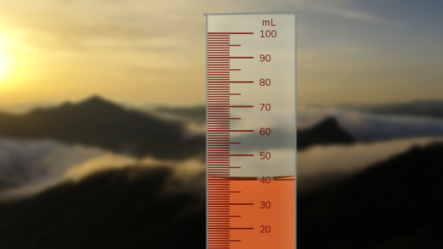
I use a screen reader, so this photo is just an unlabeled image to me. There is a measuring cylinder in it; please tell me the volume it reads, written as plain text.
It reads 40 mL
